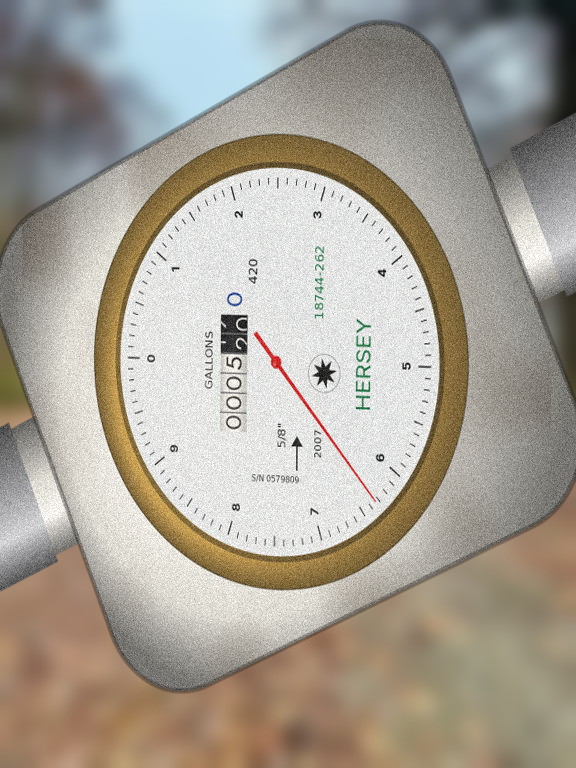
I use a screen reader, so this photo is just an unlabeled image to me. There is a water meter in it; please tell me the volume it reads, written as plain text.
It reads 5196.3 gal
